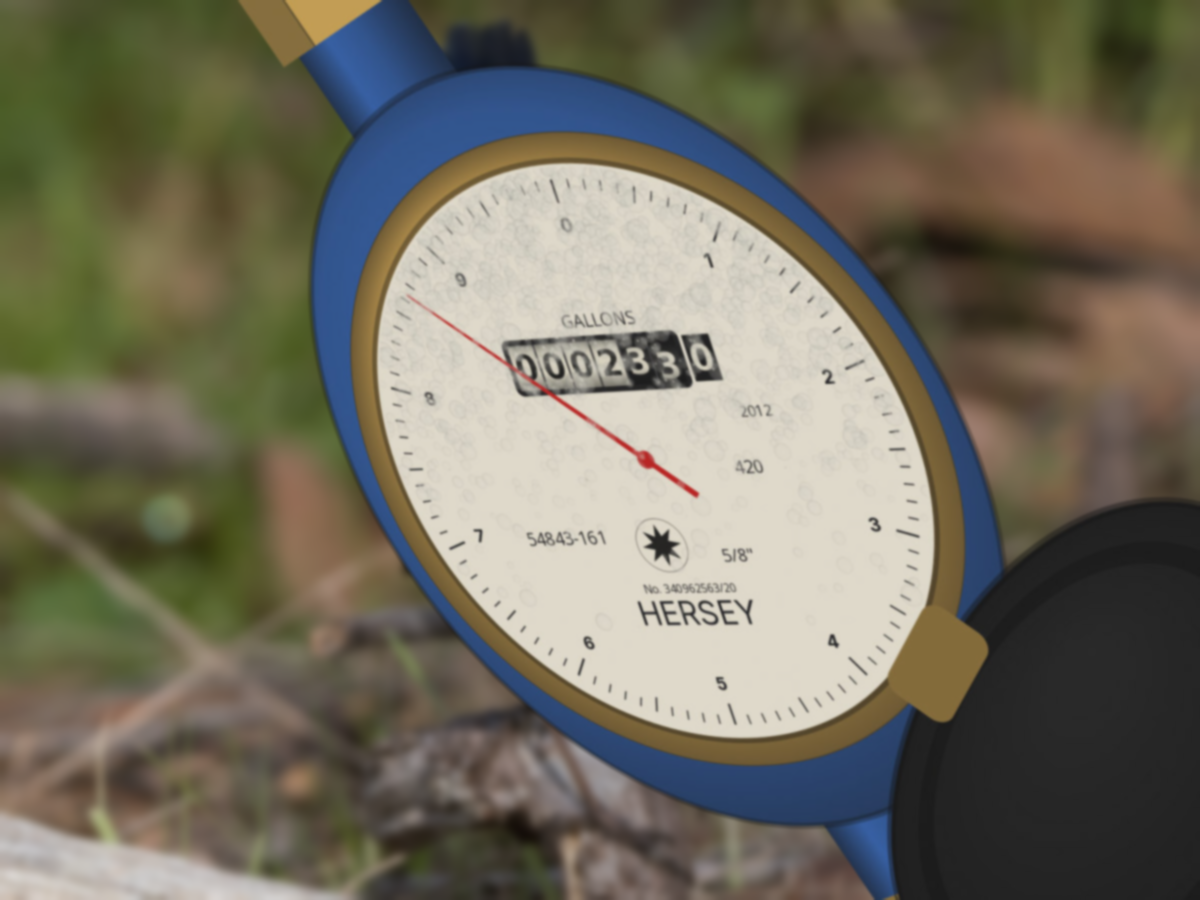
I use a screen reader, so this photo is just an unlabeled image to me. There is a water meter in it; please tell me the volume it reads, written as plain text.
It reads 2328.6 gal
